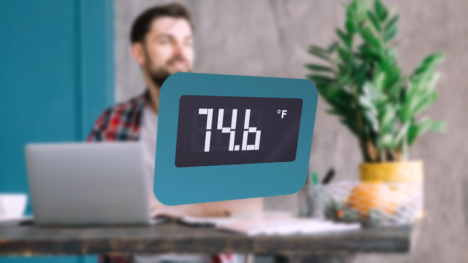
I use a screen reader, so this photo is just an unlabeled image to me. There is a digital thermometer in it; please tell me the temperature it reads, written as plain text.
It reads 74.6 °F
